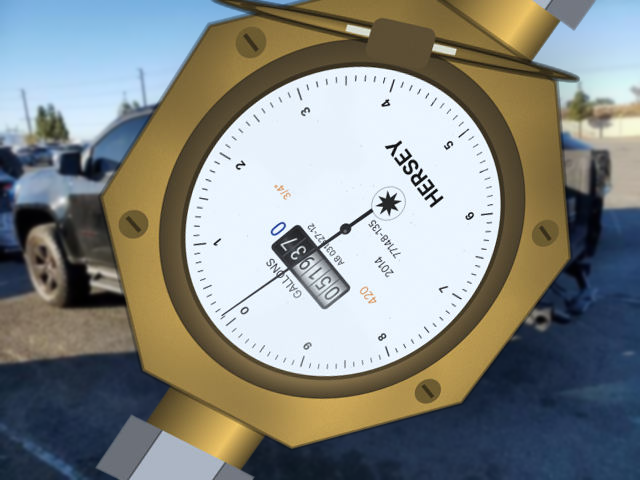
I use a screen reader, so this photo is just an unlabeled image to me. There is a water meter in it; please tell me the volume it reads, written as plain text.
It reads 519370.1 gal
